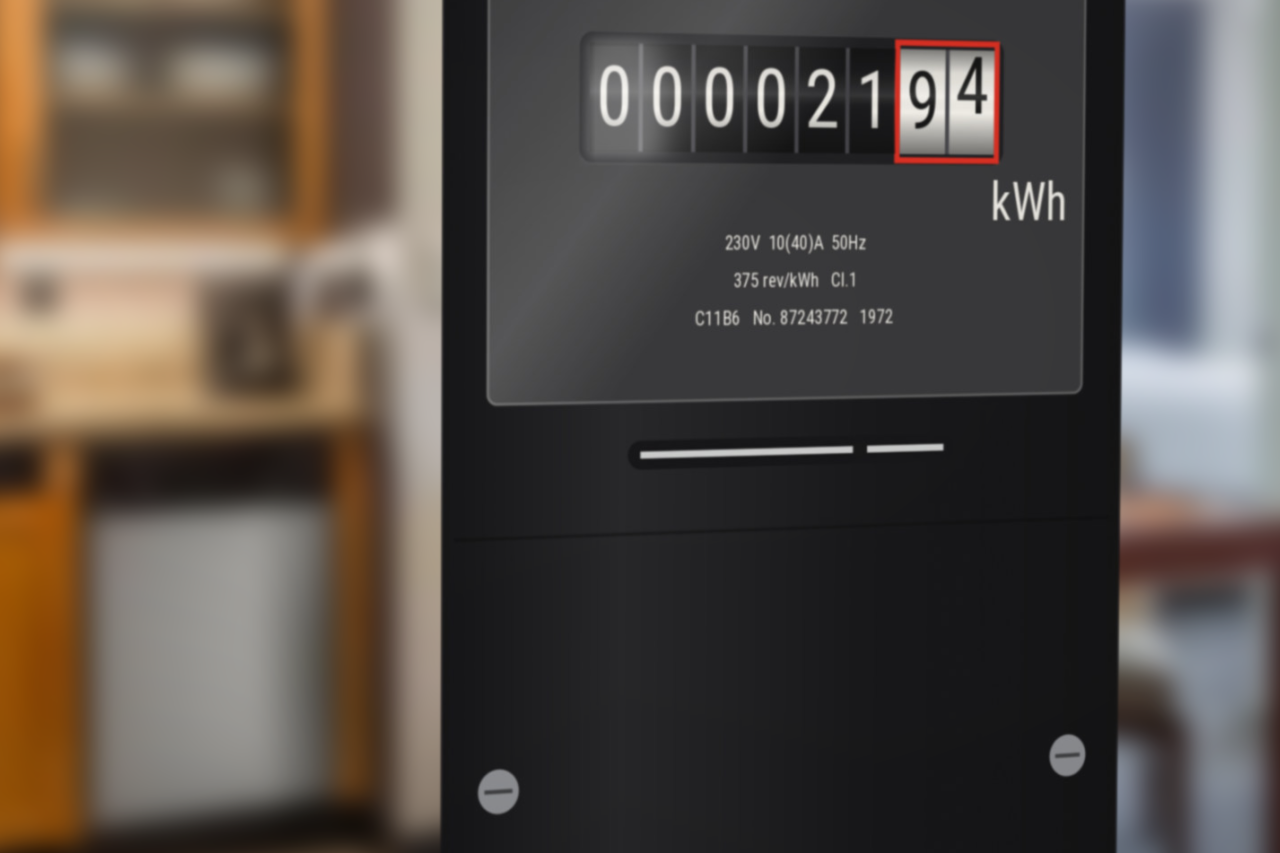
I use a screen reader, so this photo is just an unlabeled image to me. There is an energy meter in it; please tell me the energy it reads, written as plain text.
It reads 21.94 kWh
